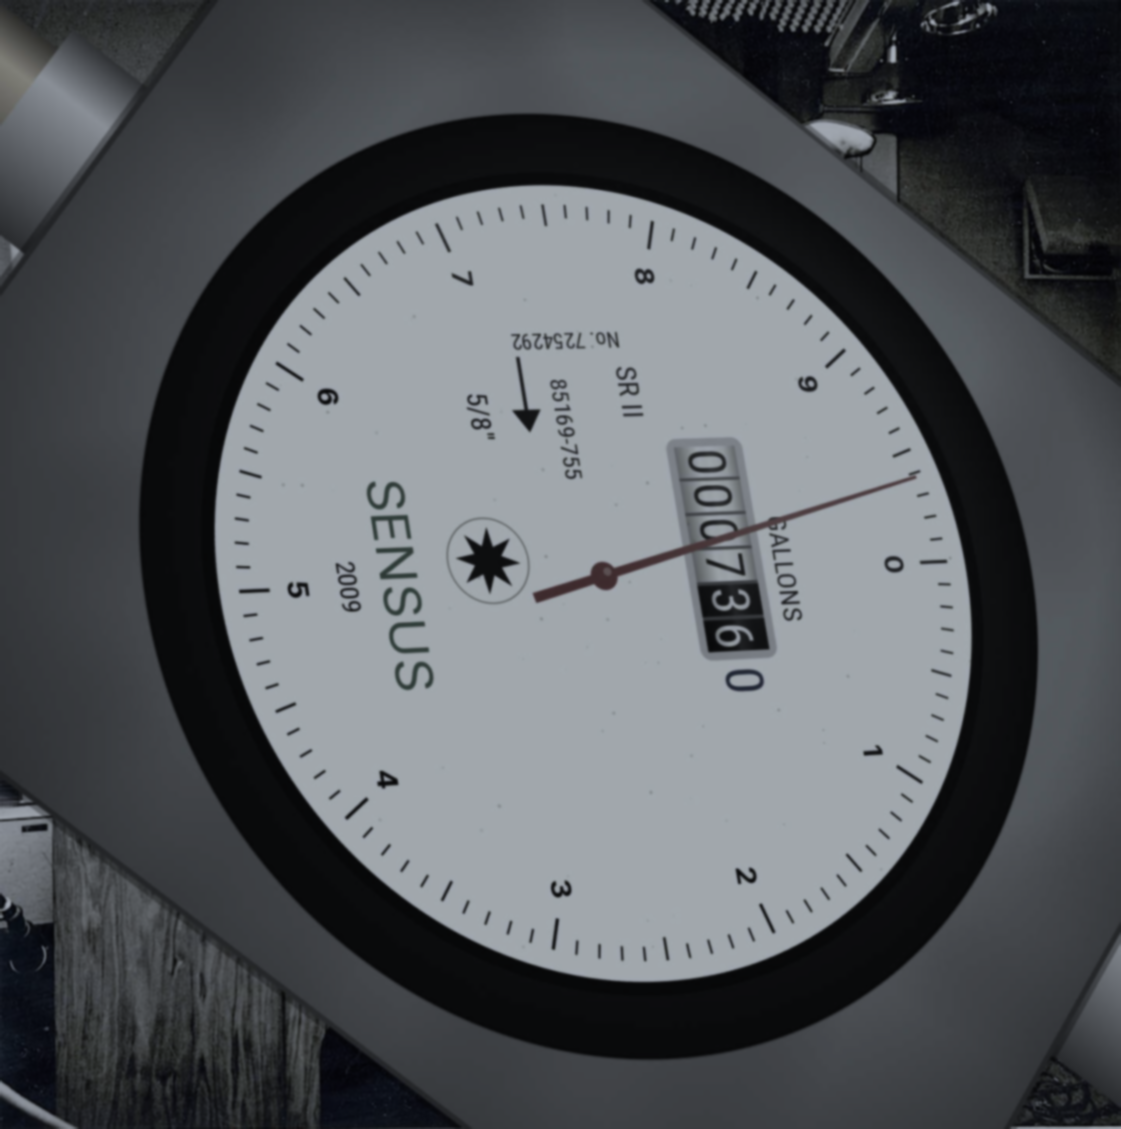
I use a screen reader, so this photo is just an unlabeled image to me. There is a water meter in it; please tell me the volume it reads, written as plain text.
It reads 7359.6 gal
